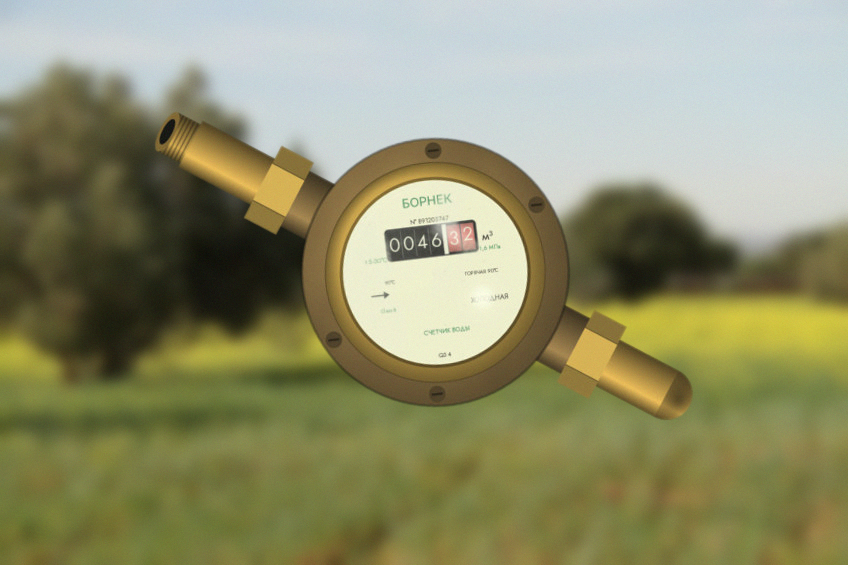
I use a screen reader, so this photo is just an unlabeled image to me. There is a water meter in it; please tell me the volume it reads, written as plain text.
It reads 46.32 m³
